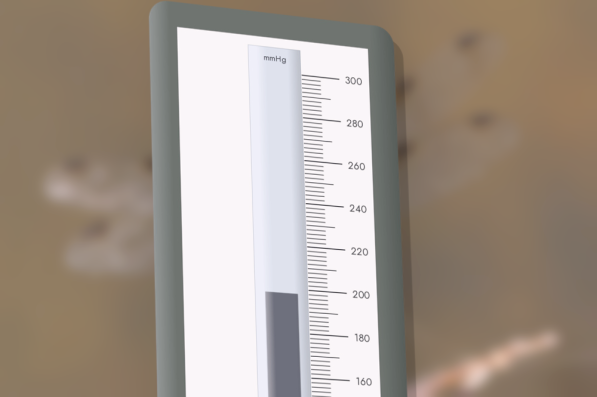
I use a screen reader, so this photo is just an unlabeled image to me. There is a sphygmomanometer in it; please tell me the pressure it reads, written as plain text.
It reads 198 mmHg
